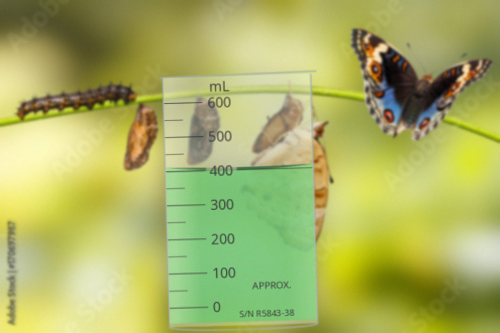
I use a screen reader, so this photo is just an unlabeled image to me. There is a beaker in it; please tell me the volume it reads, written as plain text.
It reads 400 mL
